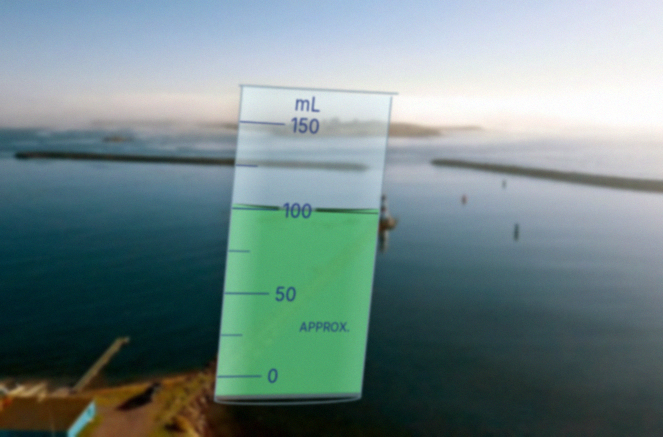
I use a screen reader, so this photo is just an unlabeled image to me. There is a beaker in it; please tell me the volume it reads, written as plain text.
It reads 100 mL
